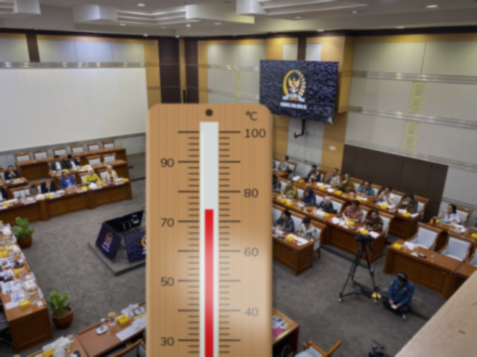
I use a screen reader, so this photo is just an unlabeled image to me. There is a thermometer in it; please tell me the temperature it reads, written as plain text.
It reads 74 °C
